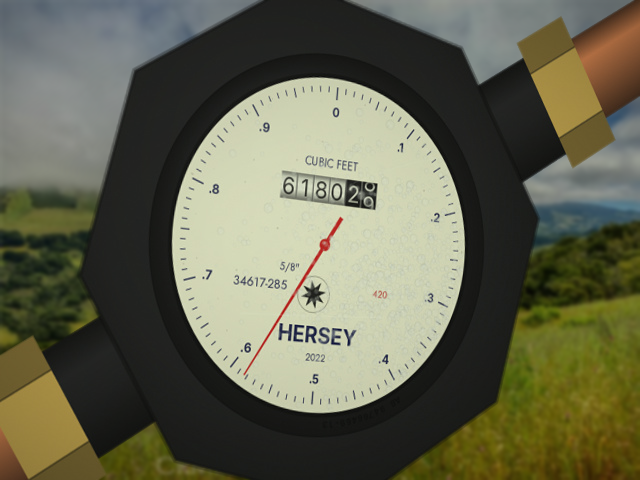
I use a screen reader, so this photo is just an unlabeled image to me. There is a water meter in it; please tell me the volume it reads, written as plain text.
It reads 618028.58 ft³
